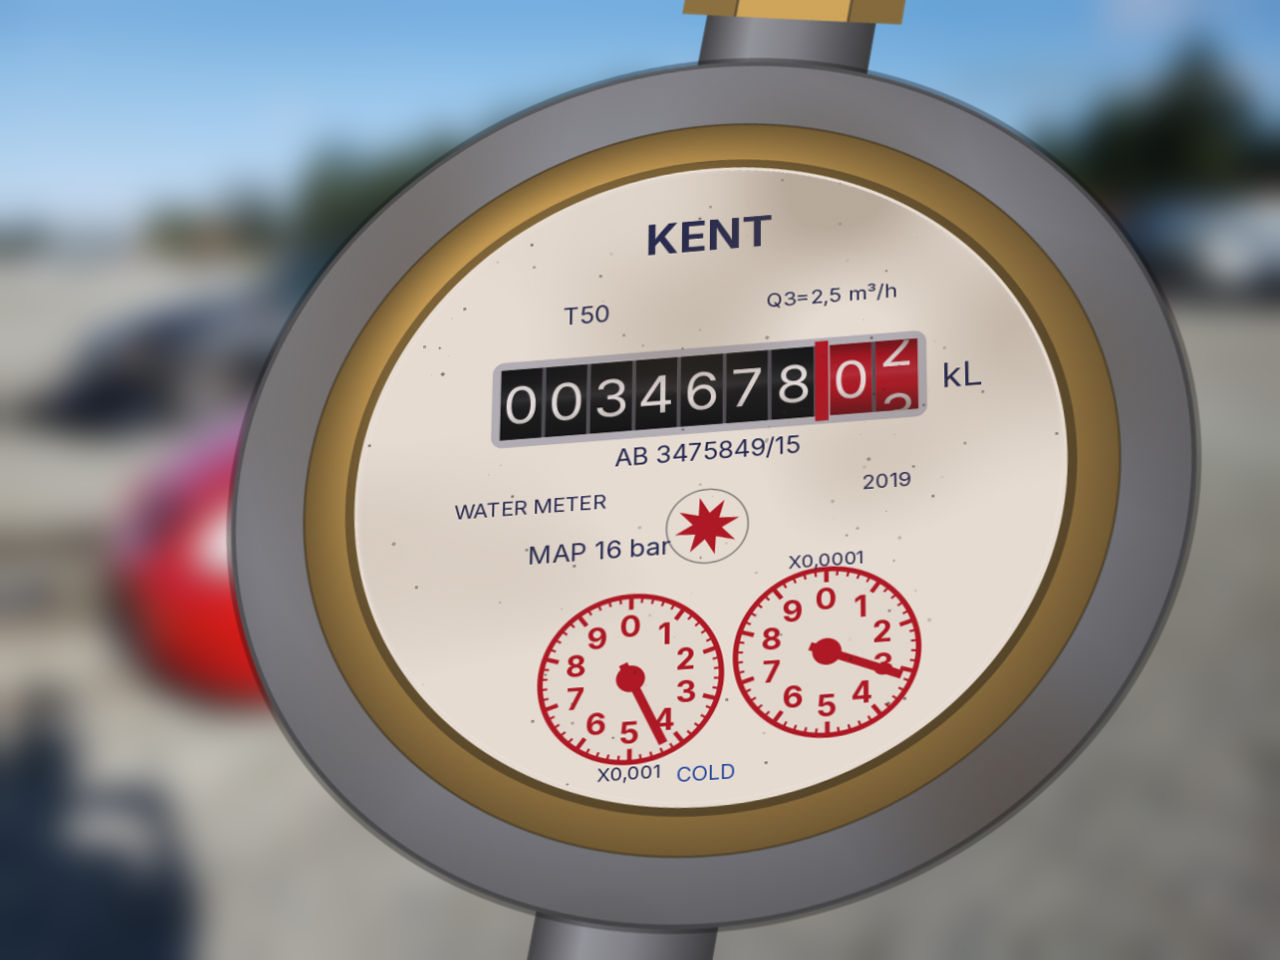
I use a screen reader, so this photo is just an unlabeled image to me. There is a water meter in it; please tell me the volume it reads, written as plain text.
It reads 34678.0243 kL
